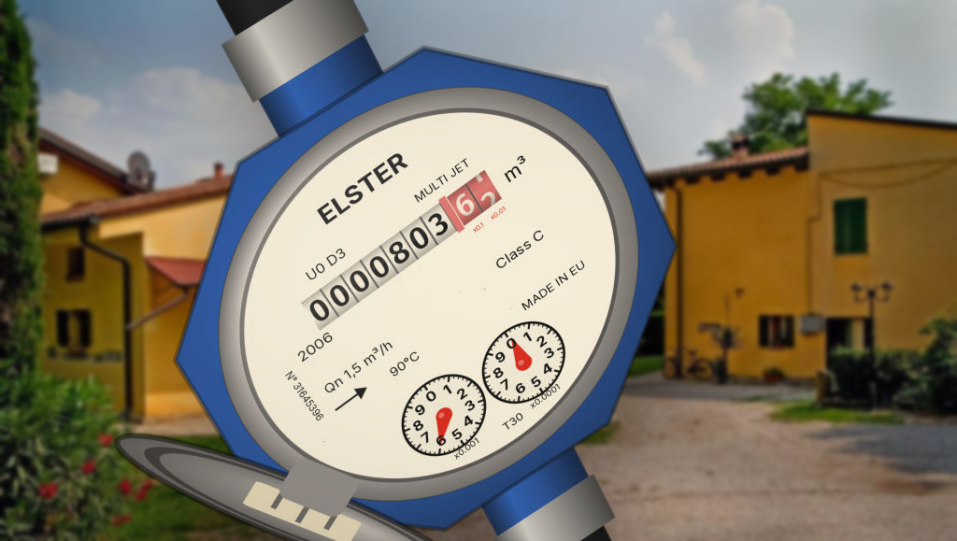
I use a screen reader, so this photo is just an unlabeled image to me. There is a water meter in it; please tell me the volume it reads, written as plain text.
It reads 803.6160 m³
